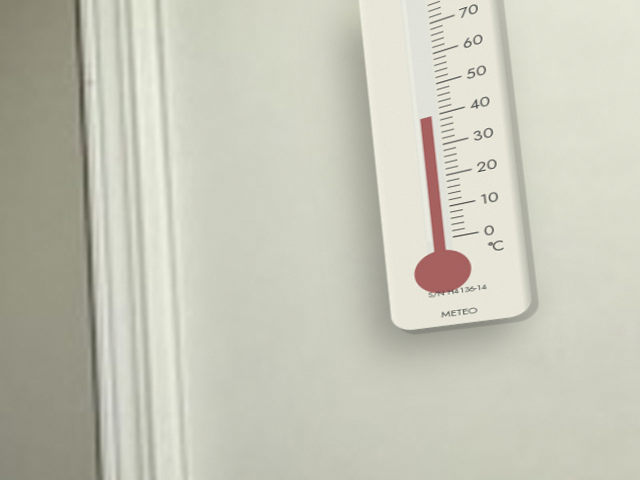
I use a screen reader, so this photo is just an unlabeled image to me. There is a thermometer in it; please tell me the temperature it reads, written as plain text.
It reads 40 °C
